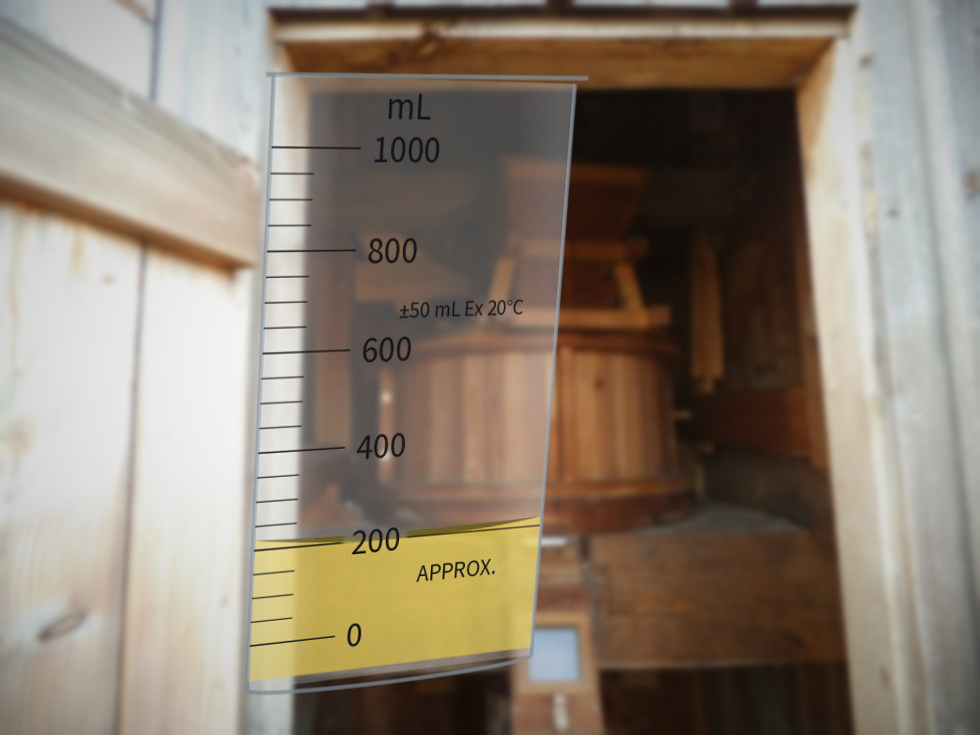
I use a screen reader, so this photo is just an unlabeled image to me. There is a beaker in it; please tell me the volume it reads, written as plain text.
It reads 200 mL
